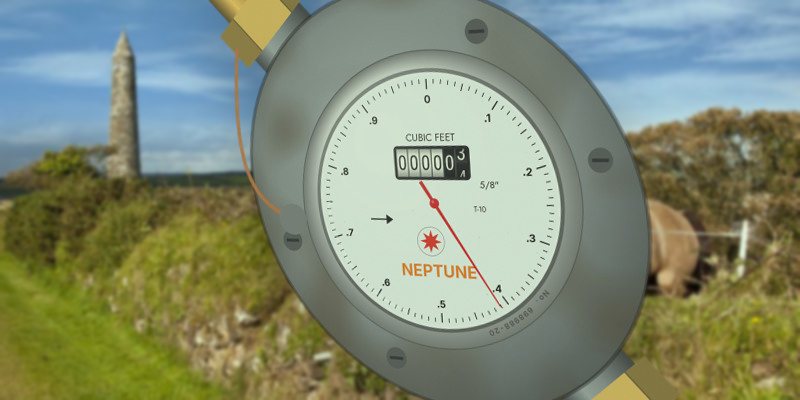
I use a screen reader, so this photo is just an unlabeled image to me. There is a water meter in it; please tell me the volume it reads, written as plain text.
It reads 3.41 ft³
